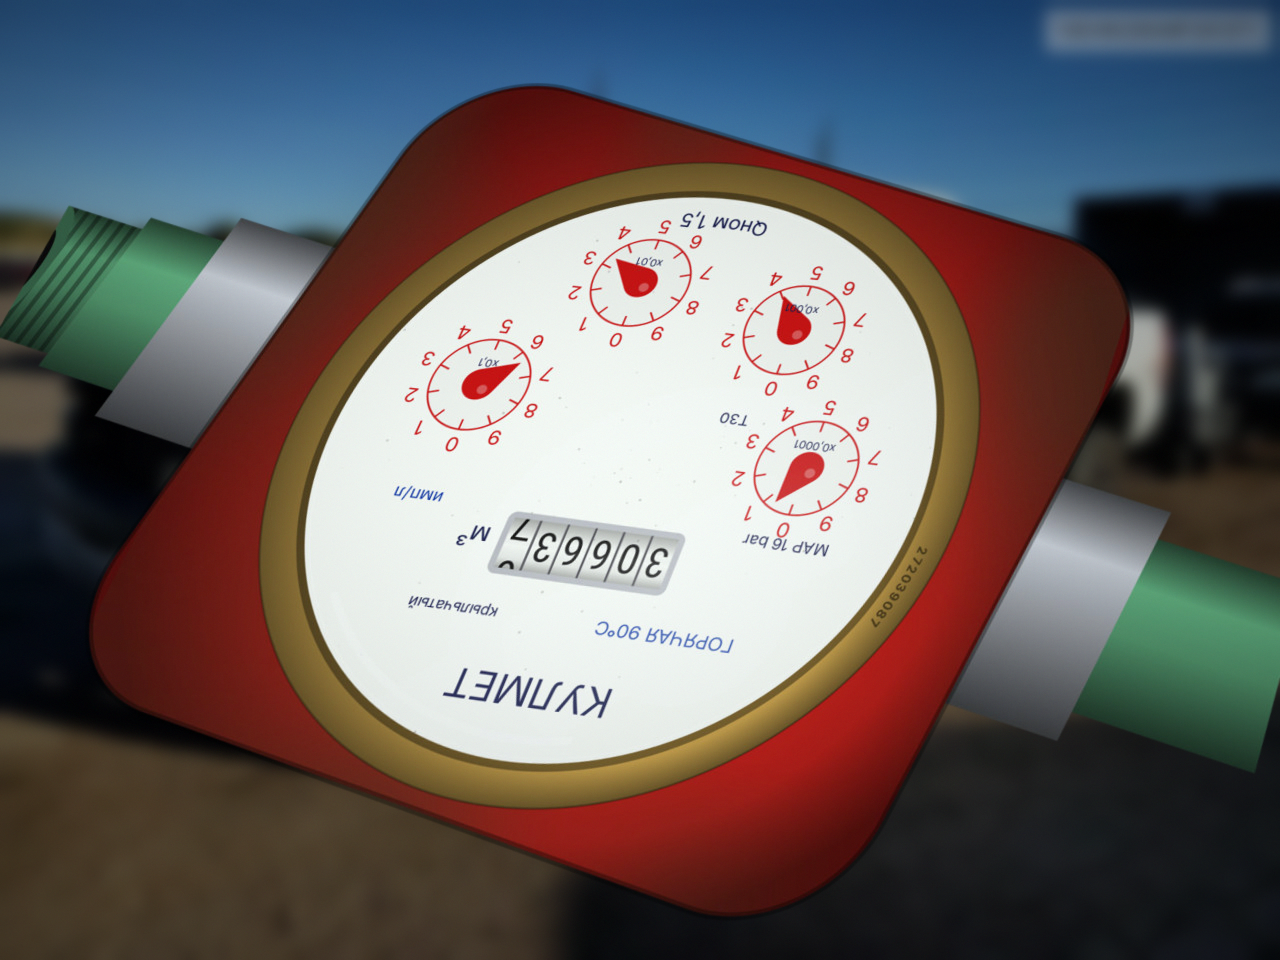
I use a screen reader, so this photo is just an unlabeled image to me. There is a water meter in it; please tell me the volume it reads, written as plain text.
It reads 306636.6340 m³
